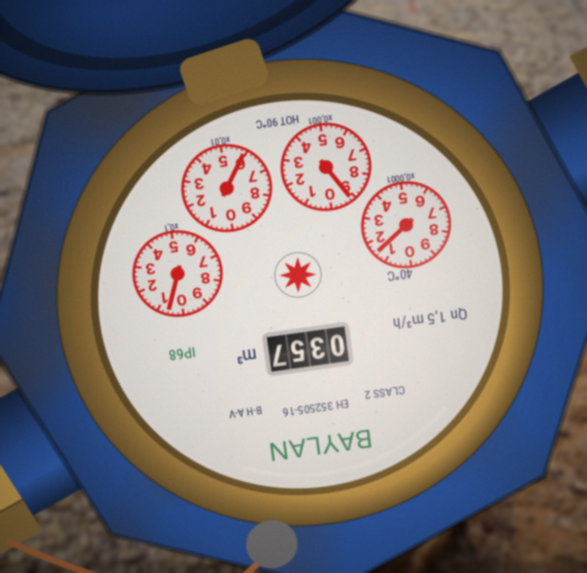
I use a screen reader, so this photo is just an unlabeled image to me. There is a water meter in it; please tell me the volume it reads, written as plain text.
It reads 357.0591 m³
